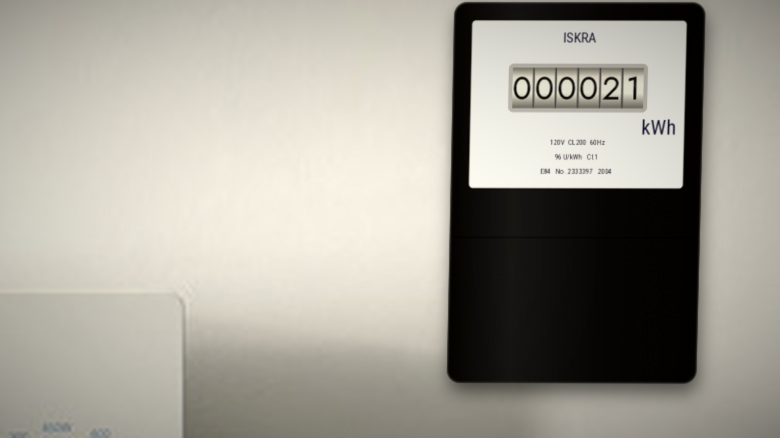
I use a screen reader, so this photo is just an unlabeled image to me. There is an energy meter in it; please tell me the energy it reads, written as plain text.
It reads 21 kWh
